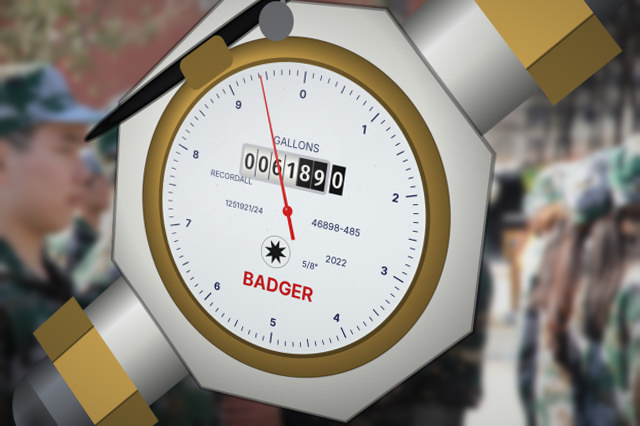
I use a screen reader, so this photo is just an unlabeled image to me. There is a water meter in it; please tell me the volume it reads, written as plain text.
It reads 61889.4 gal
